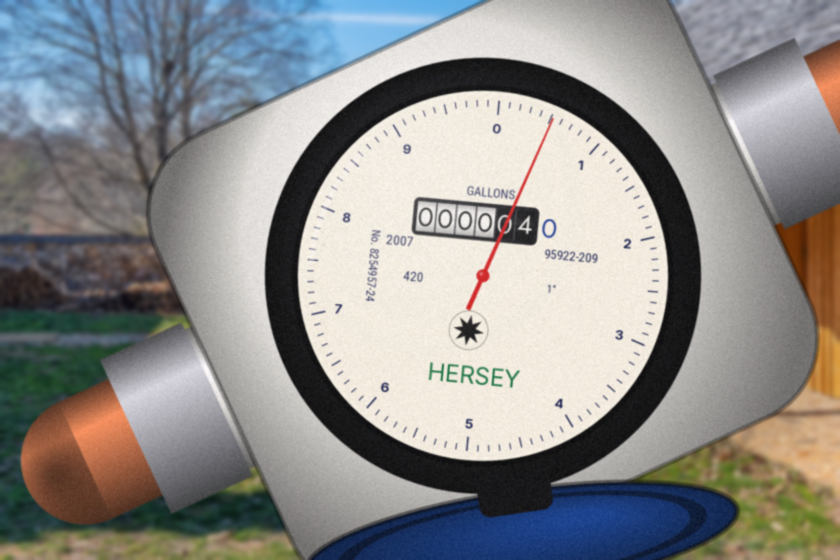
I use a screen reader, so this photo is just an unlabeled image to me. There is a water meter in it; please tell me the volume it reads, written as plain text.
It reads 40.5 gal
